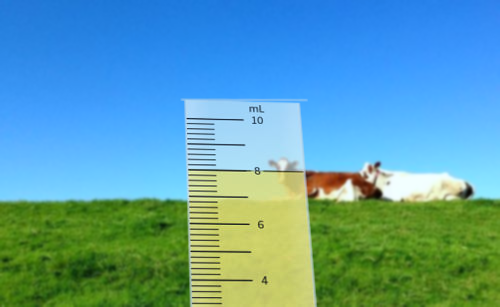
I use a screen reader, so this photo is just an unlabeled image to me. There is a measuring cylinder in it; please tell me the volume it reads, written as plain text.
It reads 8 mL
